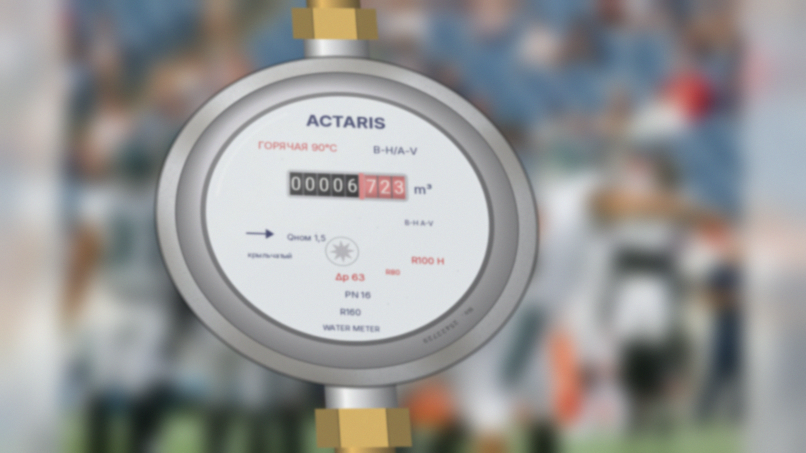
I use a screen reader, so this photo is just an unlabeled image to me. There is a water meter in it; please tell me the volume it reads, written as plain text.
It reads 6.723 m³
